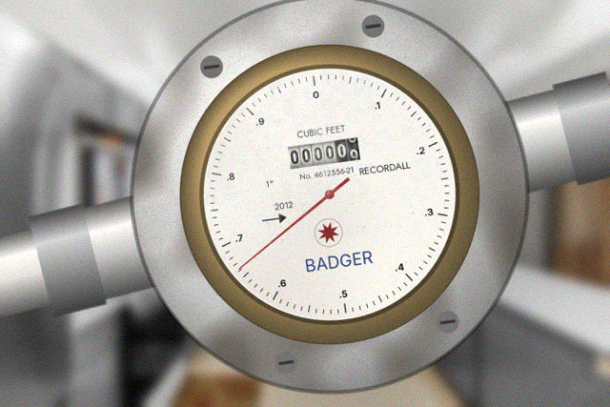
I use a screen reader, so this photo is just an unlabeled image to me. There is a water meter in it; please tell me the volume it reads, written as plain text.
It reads 8.66 ft³
